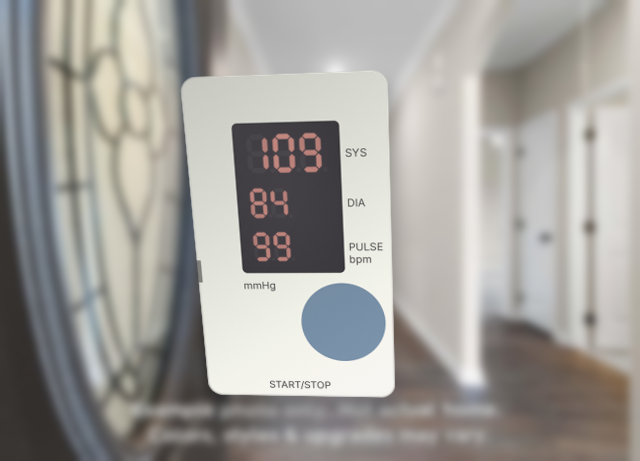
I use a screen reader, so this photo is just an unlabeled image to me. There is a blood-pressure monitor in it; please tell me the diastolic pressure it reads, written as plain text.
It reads 84 mmHg
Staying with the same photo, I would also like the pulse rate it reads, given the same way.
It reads 99 bpm
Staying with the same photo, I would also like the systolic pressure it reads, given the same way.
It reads 109 mmHg
